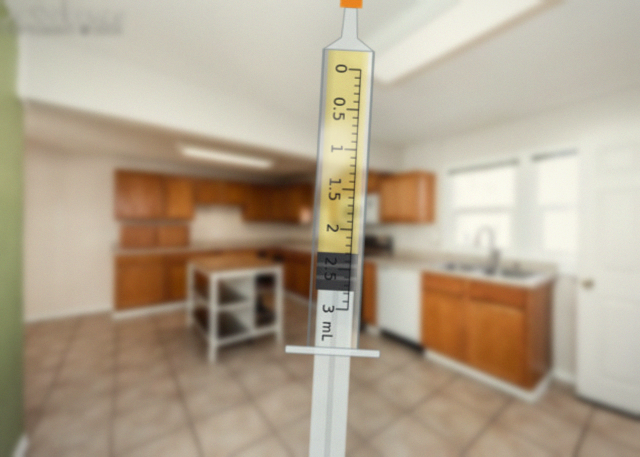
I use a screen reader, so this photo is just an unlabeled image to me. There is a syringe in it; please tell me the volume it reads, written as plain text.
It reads 2.3 mL
